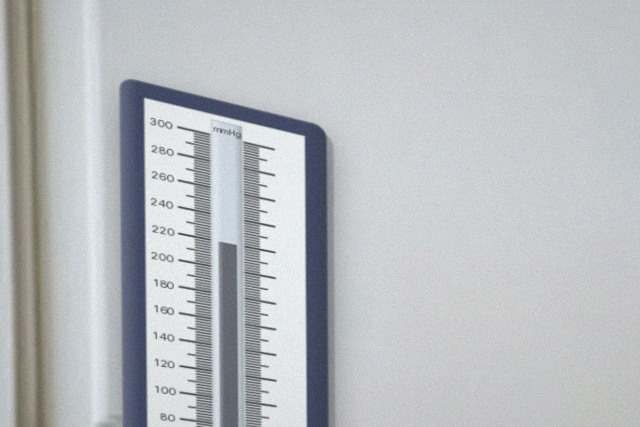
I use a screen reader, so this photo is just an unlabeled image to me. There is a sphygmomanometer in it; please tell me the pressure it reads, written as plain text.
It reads 220 mmHg
